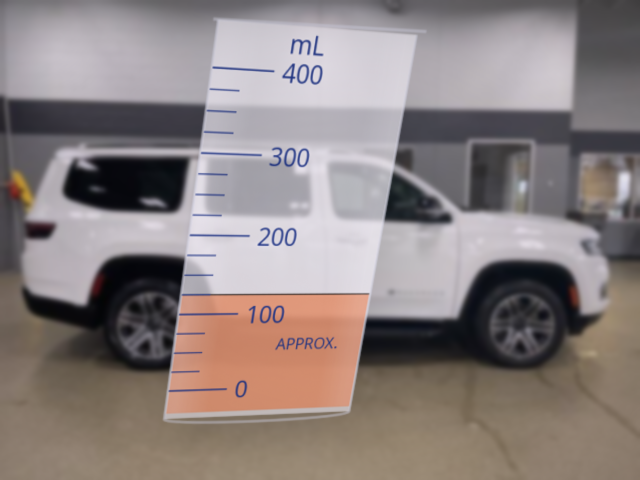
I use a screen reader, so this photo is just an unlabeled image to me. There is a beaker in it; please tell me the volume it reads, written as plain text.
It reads 125 mL
